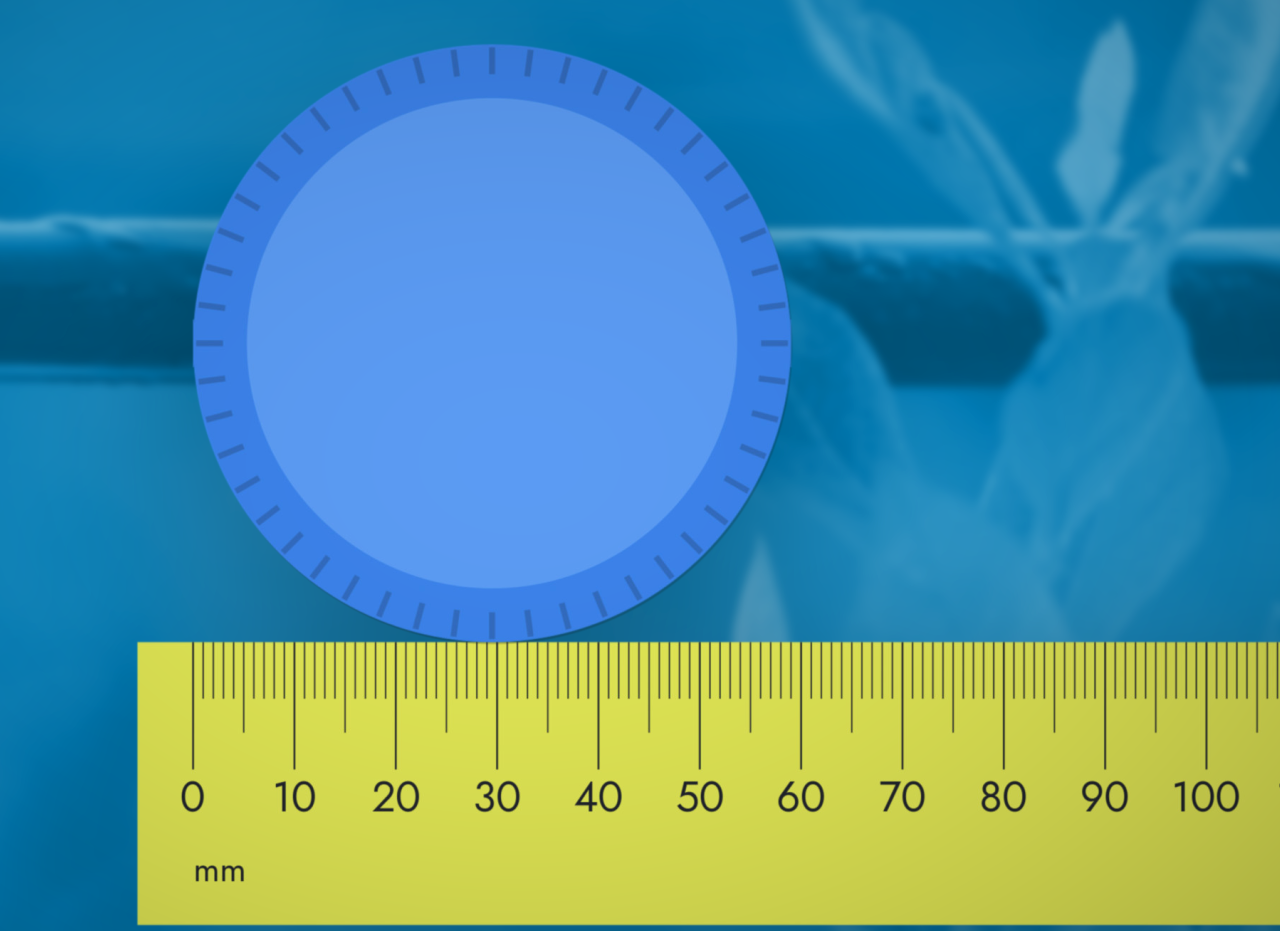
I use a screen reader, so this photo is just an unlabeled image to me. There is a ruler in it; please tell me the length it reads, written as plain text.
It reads 59 mm
